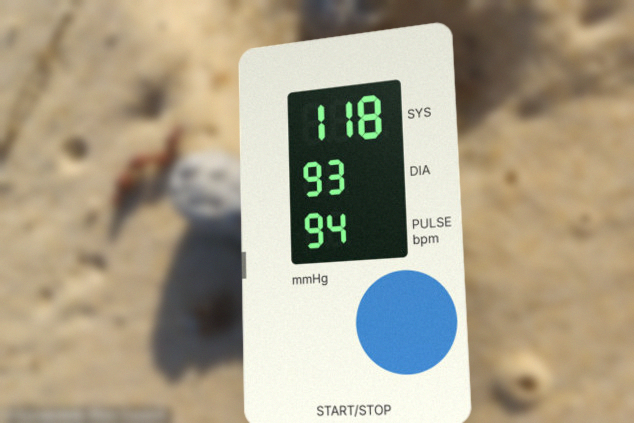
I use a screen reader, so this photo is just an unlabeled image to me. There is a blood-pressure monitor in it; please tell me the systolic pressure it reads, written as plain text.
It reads 118 mmHg
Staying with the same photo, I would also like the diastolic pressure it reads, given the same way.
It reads 93 mmHg
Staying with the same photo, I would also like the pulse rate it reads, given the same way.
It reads 94 bpm
